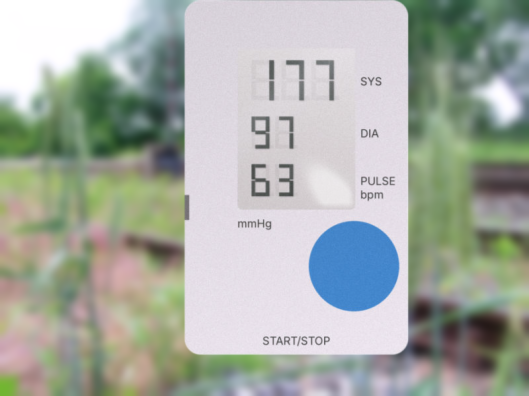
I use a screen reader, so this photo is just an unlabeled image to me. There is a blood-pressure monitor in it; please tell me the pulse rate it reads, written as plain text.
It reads 63 bpm
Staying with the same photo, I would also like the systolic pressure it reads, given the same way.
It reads 177 mmHg
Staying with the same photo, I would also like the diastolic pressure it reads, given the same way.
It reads 97 mmHg
